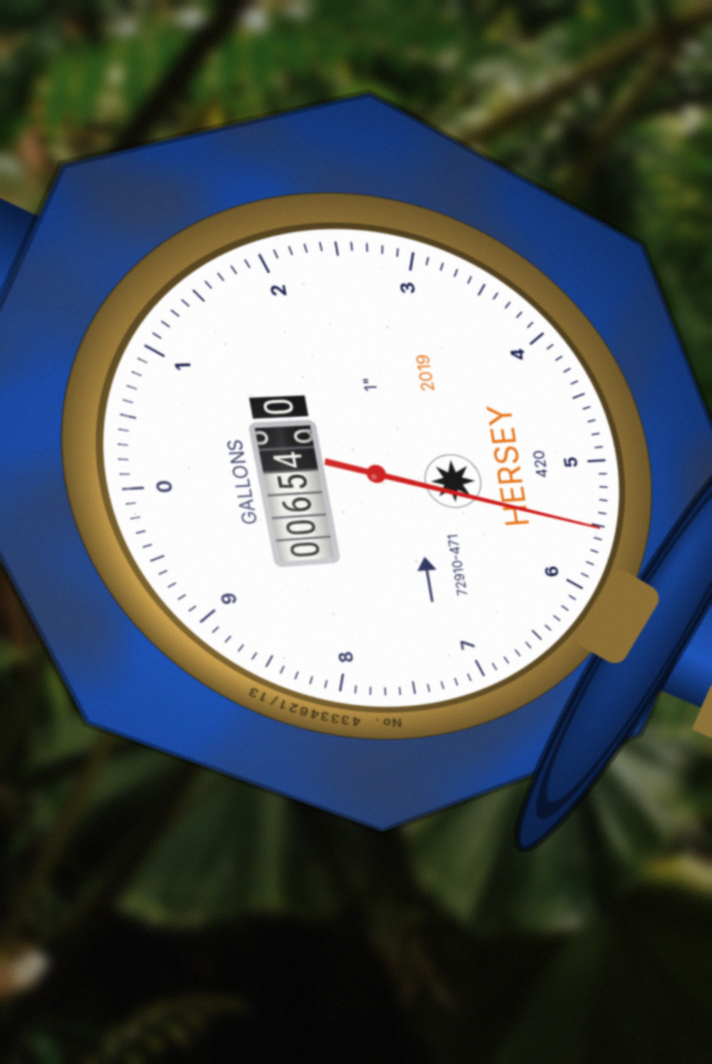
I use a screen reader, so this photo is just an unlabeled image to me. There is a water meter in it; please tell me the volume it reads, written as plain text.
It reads 65485.5 gal
